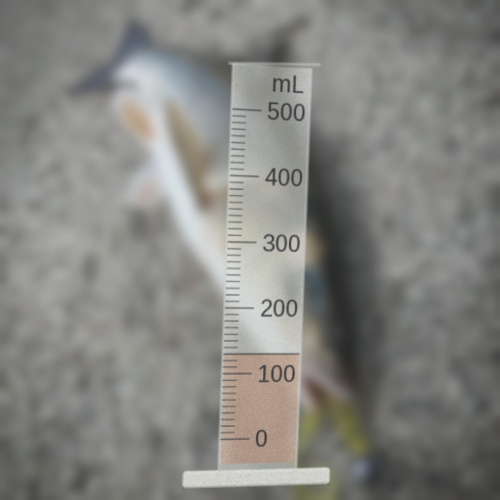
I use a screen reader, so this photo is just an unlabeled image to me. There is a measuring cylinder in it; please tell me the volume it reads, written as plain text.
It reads 130 mL
